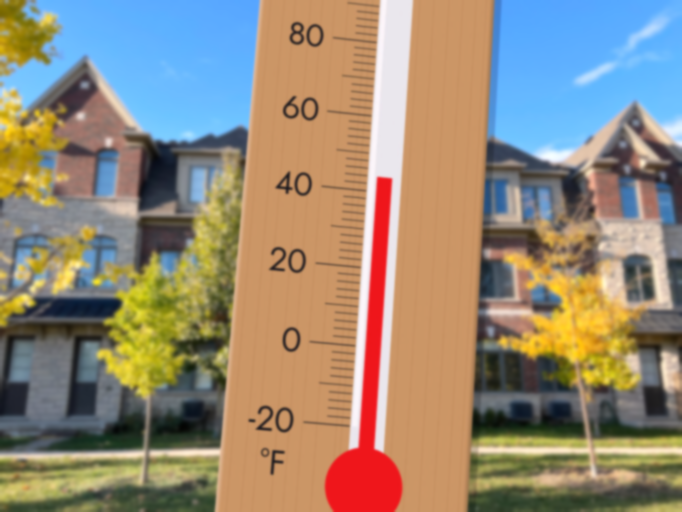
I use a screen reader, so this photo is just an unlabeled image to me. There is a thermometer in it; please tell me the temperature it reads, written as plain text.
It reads 44 °F
